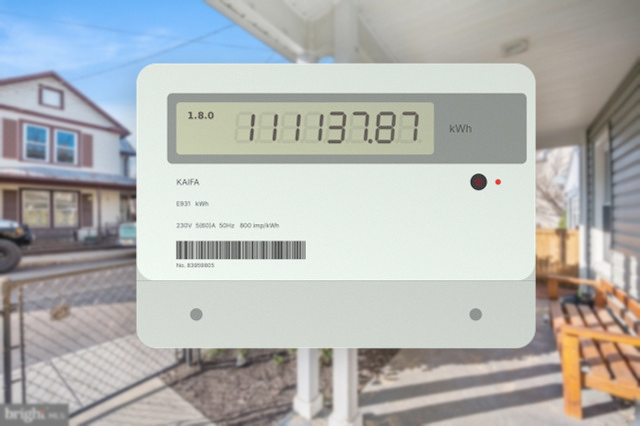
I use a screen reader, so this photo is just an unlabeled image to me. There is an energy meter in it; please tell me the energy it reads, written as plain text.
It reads 111137.87 kWh
